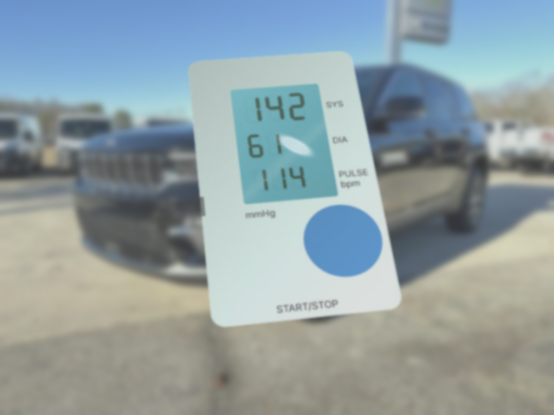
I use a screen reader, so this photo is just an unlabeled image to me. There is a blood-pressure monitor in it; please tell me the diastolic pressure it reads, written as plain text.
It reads 61 mmHg
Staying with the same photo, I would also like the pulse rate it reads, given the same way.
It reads 114 bpm
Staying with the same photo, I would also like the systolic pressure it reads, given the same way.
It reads 142 mmHg
